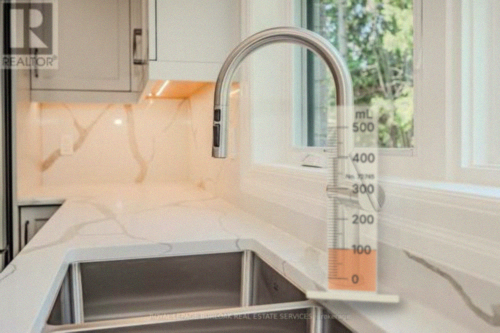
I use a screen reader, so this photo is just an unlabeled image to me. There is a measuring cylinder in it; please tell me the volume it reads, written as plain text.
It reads 100 mL
